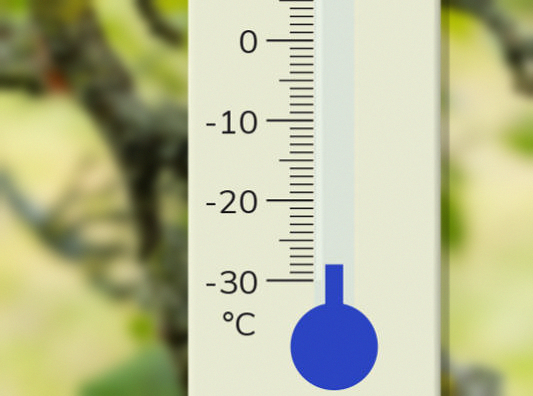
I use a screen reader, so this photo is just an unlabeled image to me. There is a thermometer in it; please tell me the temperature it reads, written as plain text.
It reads -28 °C
